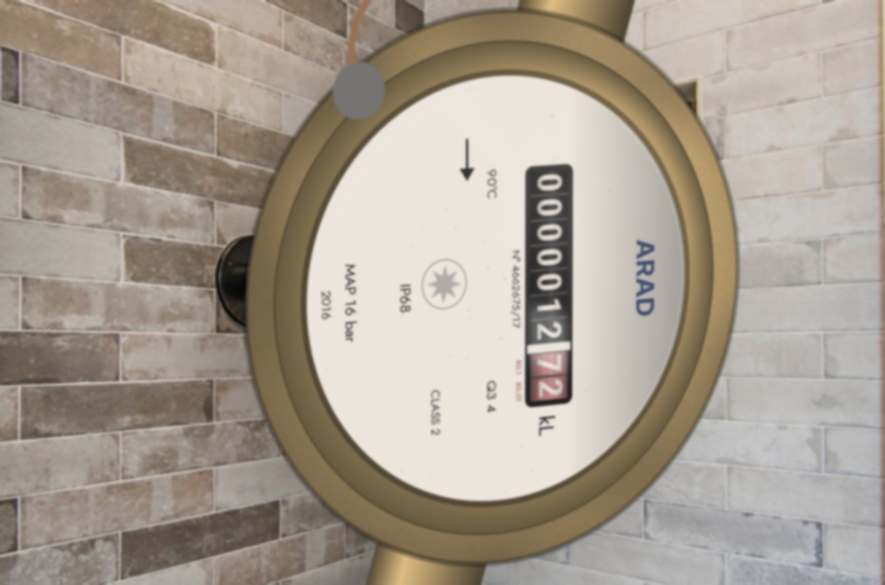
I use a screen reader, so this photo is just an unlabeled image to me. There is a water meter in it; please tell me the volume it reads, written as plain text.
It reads 12.72 kL
